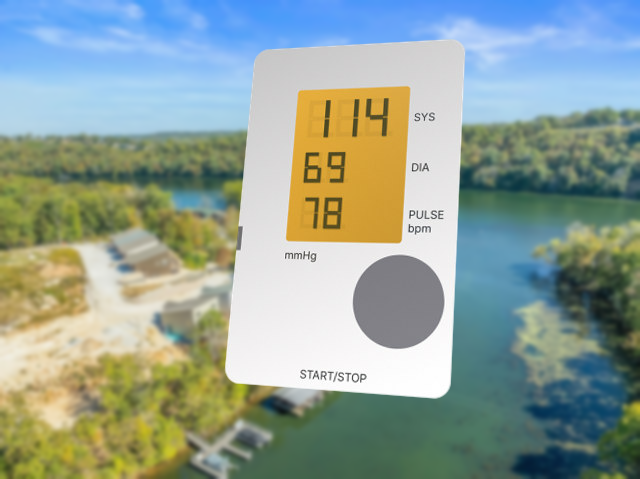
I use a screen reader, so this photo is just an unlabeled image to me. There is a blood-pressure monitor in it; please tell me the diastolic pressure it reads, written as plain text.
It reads 69 mmHg
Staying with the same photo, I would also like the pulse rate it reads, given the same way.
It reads 78 bpm
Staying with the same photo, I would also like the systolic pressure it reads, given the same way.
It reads 114 mmHg
